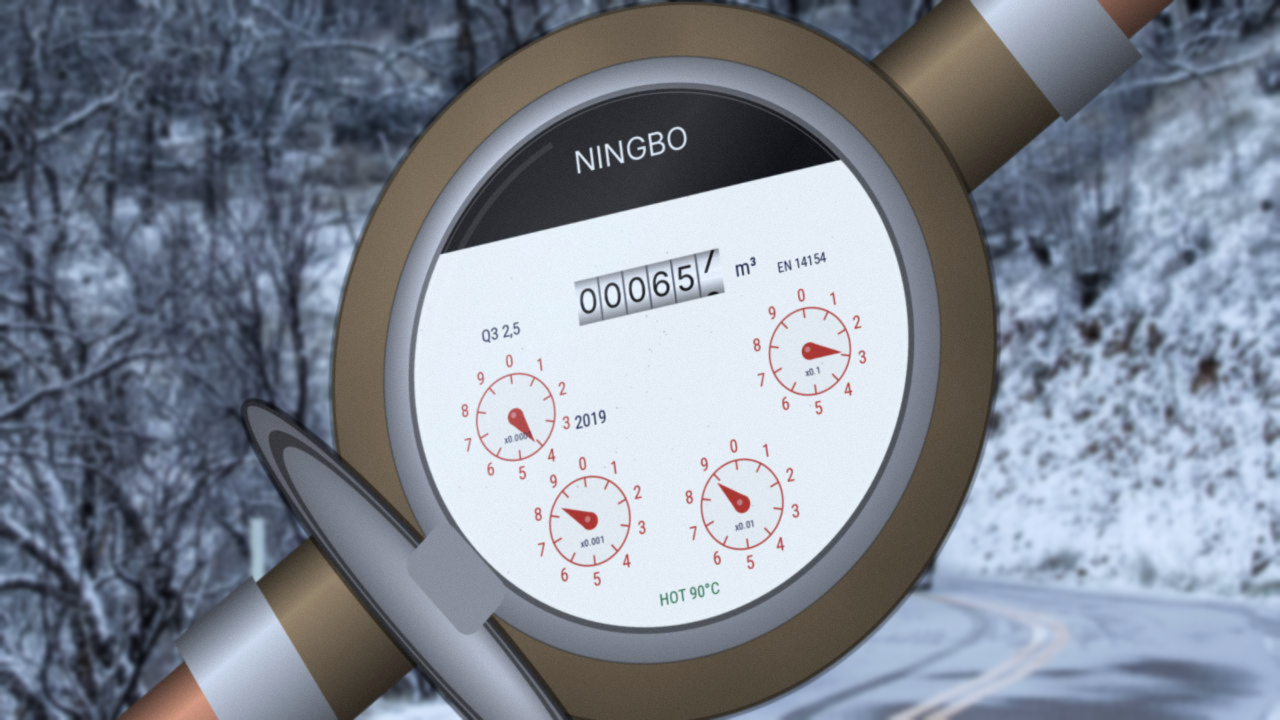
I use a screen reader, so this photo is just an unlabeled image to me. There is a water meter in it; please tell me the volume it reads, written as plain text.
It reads 657.2884 m³
